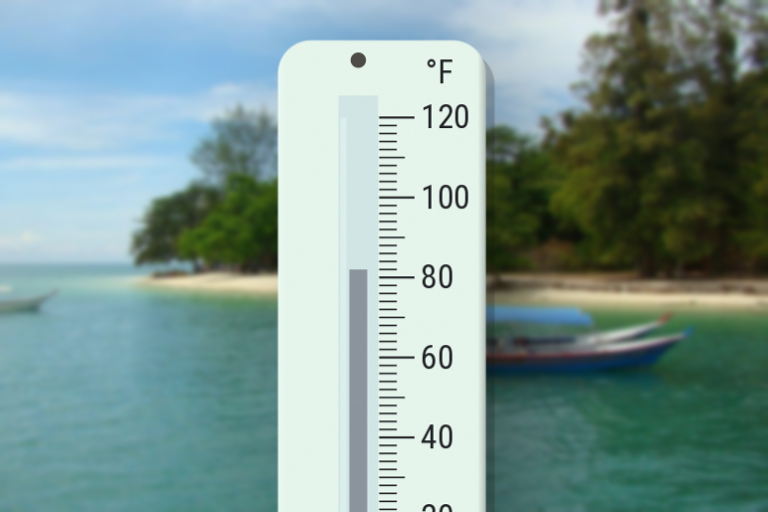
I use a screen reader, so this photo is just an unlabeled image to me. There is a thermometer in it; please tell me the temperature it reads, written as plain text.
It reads 82 °F
